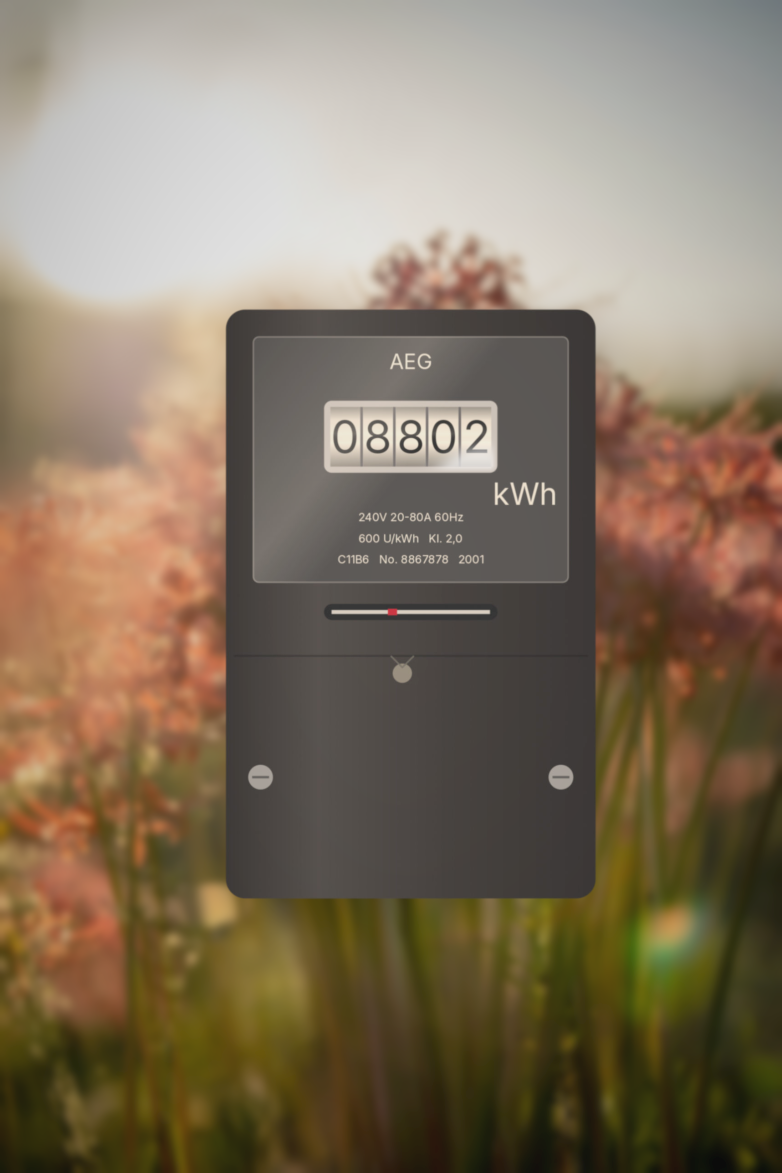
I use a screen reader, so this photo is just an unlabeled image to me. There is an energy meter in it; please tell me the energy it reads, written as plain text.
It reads 8802 kWh
